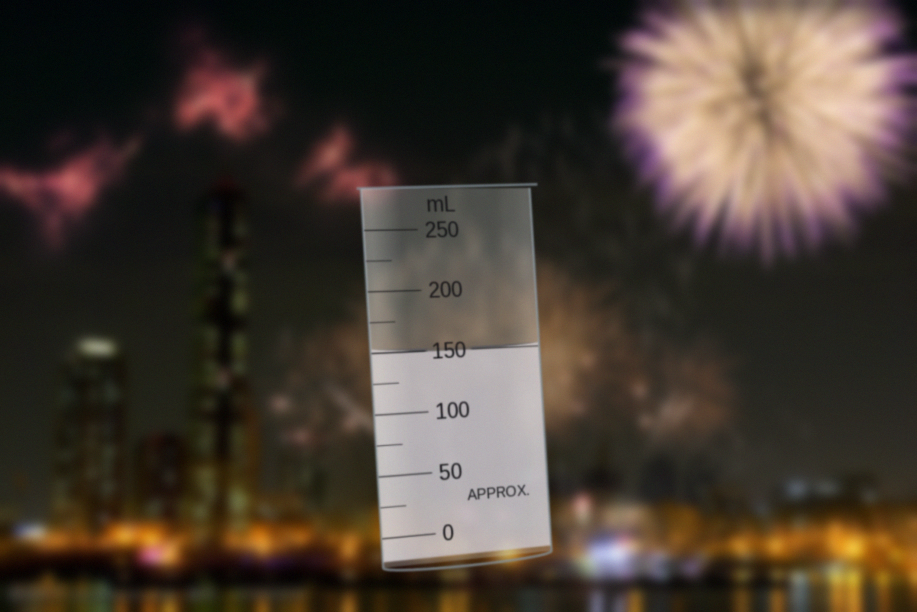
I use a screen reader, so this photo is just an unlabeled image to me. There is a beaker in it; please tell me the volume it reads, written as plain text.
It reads 150 mL
